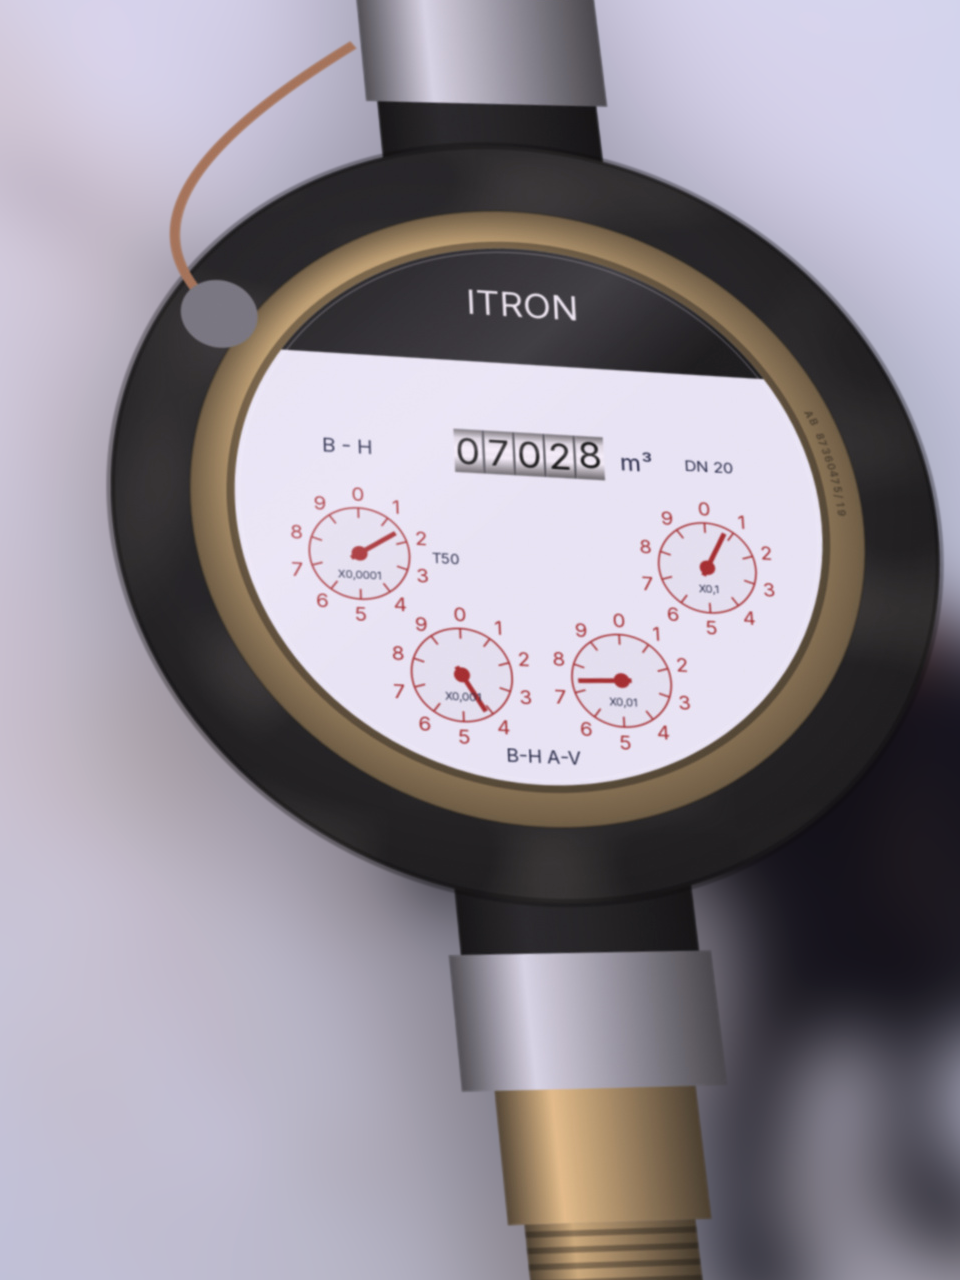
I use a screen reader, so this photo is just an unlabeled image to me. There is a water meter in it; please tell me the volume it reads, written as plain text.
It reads 7028.0741 m³
